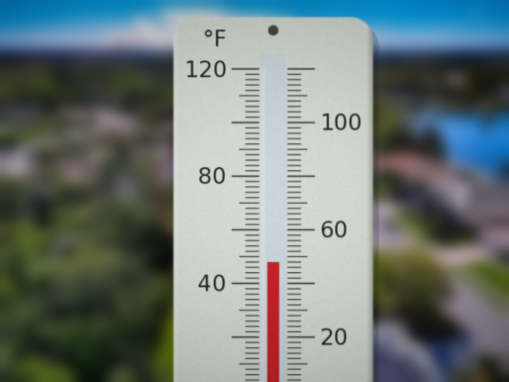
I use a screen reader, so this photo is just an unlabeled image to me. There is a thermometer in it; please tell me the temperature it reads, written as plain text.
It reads 48 °F
